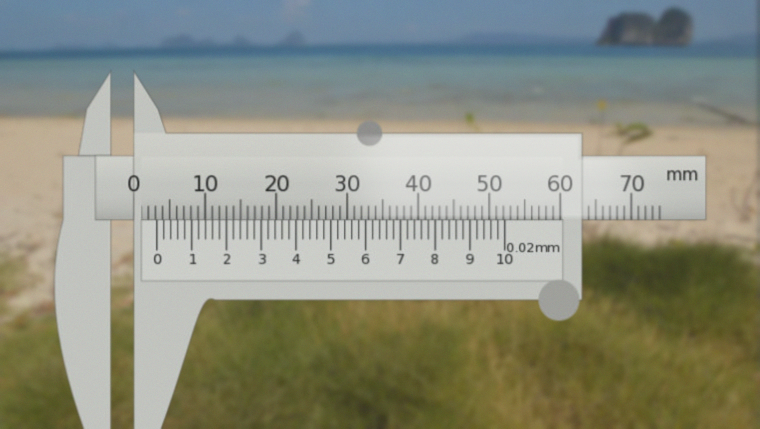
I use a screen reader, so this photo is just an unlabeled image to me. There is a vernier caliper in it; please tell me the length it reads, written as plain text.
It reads 3.2 mm
